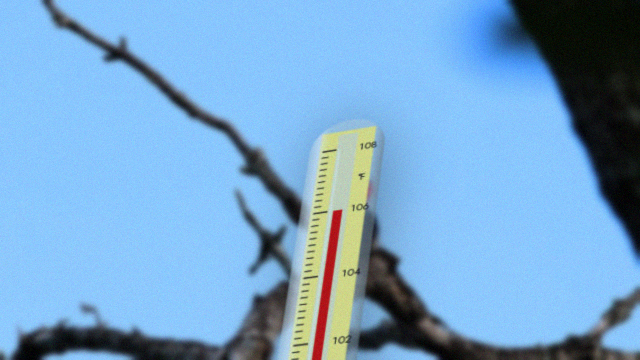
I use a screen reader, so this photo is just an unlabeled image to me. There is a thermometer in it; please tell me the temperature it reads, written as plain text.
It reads 106 °F
